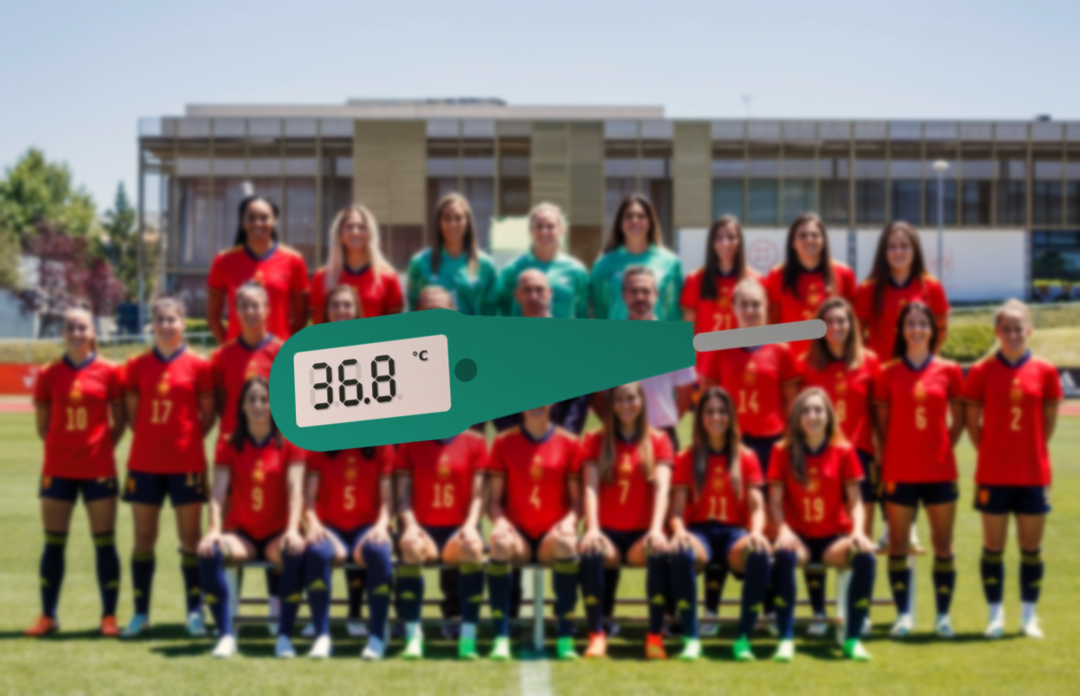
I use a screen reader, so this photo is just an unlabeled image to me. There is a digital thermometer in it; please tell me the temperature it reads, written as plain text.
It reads 36.8 °C
